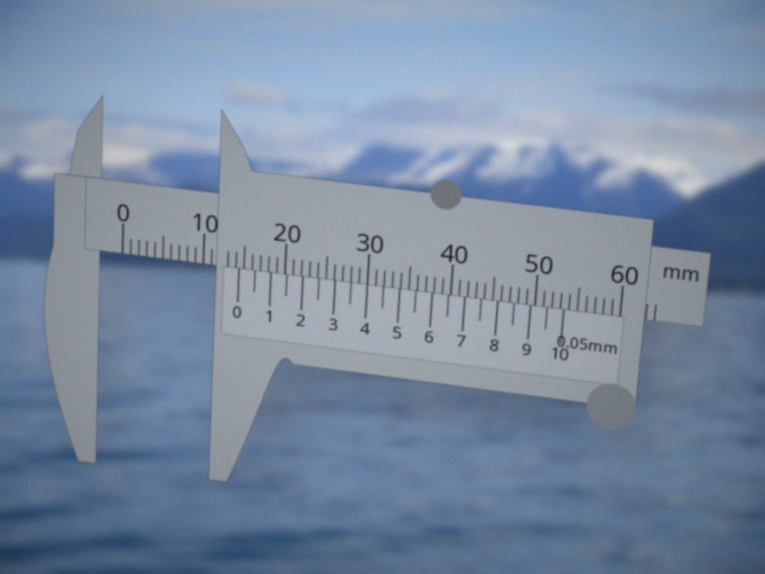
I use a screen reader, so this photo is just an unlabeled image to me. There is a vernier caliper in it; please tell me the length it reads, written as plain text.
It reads 14.4 mm
